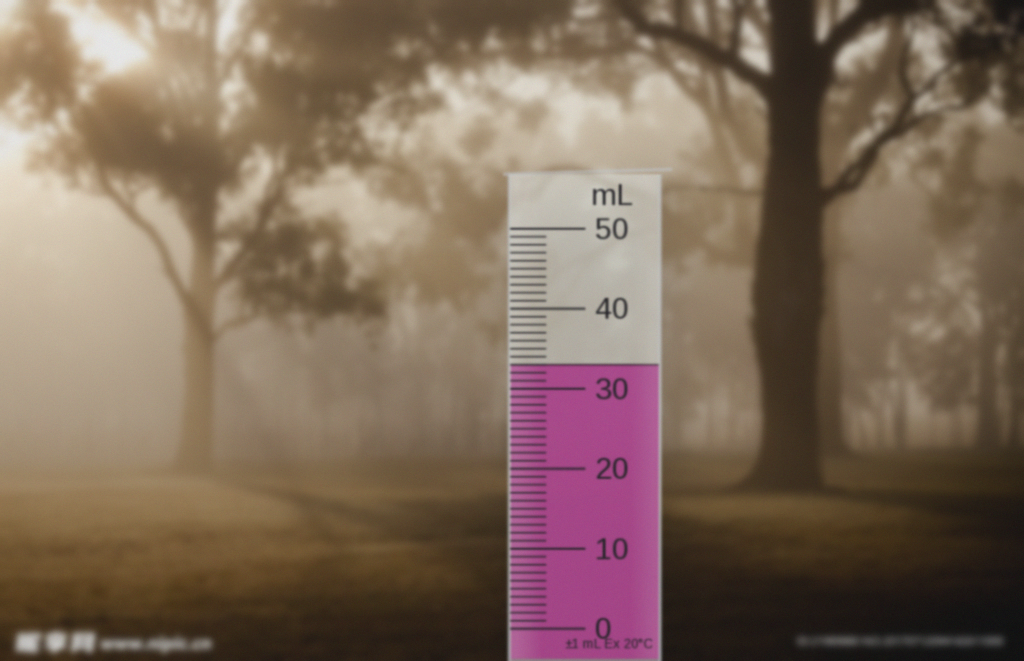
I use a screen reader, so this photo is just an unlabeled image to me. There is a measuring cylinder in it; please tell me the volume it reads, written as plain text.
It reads 33 mL
